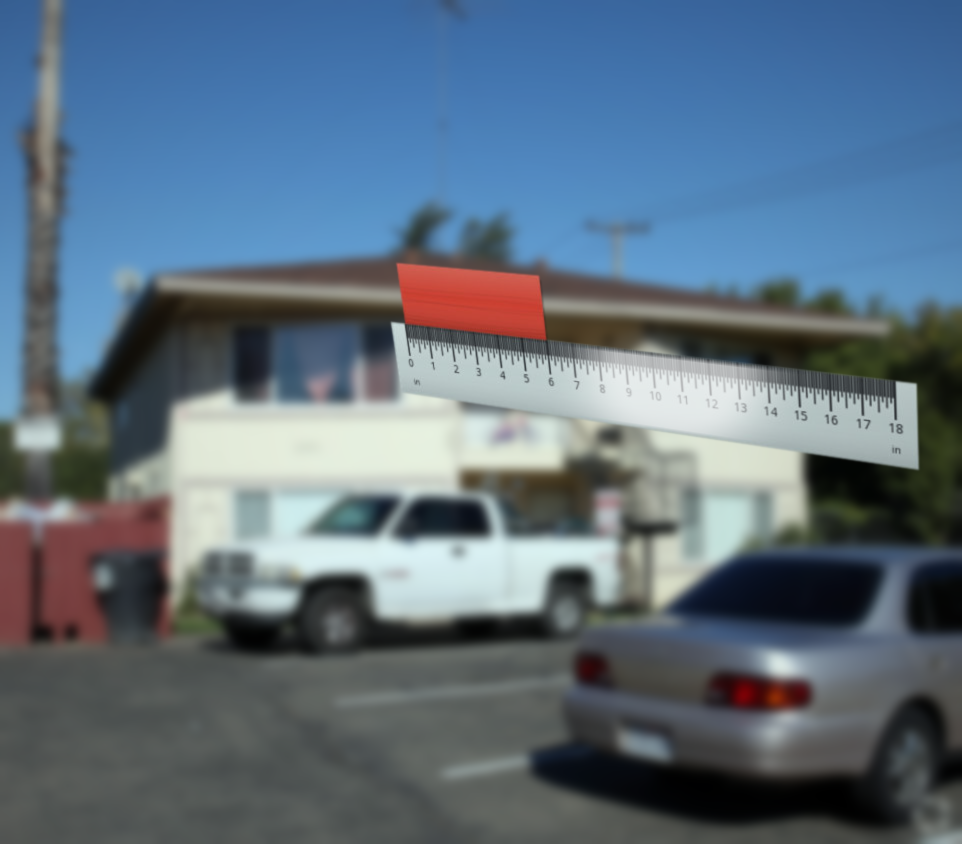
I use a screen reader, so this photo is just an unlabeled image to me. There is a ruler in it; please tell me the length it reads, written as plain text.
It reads 6 in
